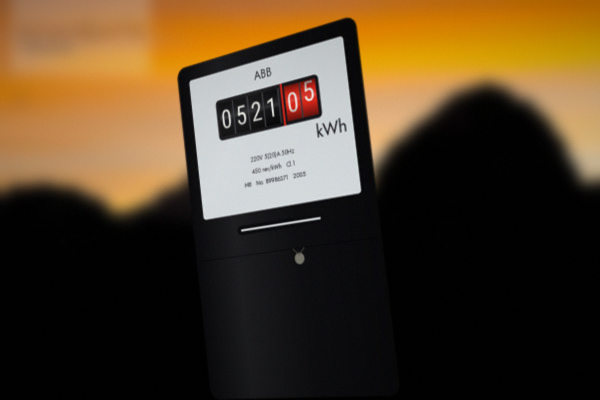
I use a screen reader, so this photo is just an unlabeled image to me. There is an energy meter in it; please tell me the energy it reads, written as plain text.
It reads 521.05 kWh
